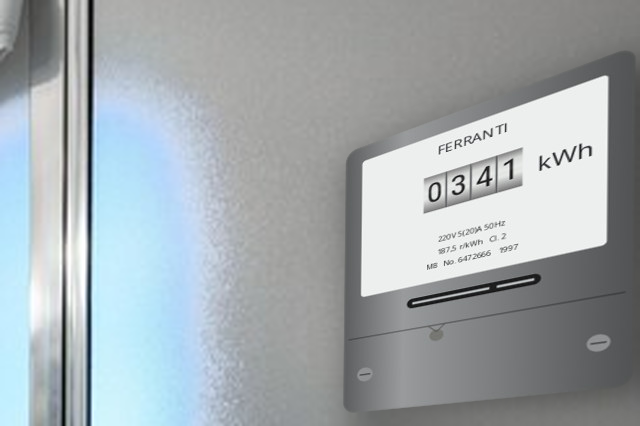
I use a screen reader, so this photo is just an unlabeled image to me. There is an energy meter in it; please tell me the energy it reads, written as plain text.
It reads 341 kWh
